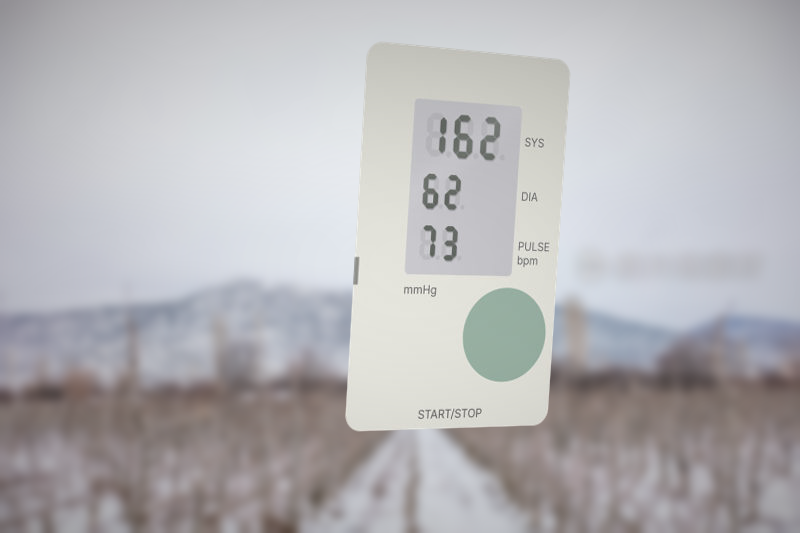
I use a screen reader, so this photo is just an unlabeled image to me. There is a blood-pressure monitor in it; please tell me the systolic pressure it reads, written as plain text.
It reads 162 mmHg
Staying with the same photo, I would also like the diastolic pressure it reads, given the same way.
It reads 62 mmHg
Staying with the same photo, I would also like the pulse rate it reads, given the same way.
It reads 73 bpm
